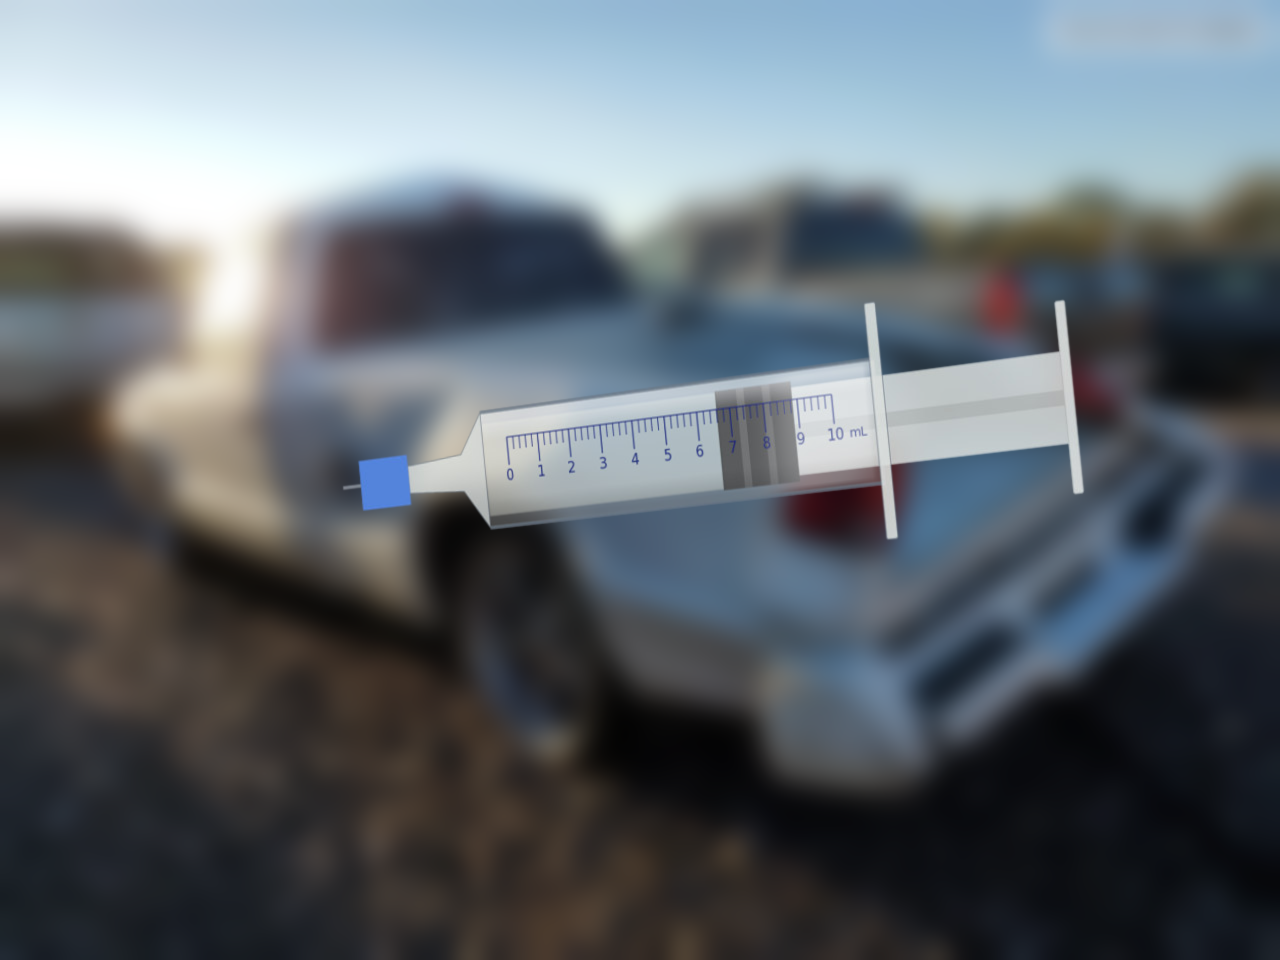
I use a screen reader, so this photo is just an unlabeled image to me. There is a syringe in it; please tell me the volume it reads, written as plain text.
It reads 6.6 mL
